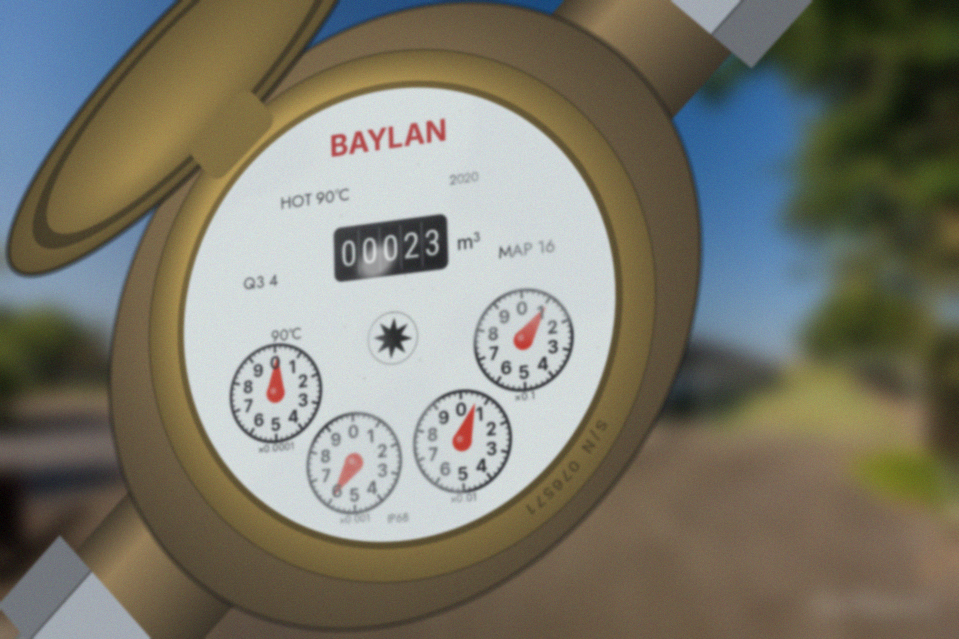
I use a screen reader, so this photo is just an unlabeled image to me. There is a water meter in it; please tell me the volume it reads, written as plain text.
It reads 23.1060 m³
